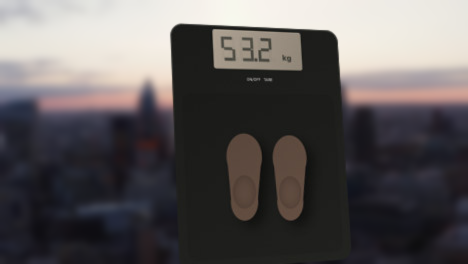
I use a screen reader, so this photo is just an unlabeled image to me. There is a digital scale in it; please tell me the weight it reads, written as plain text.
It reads 53.2 kg
